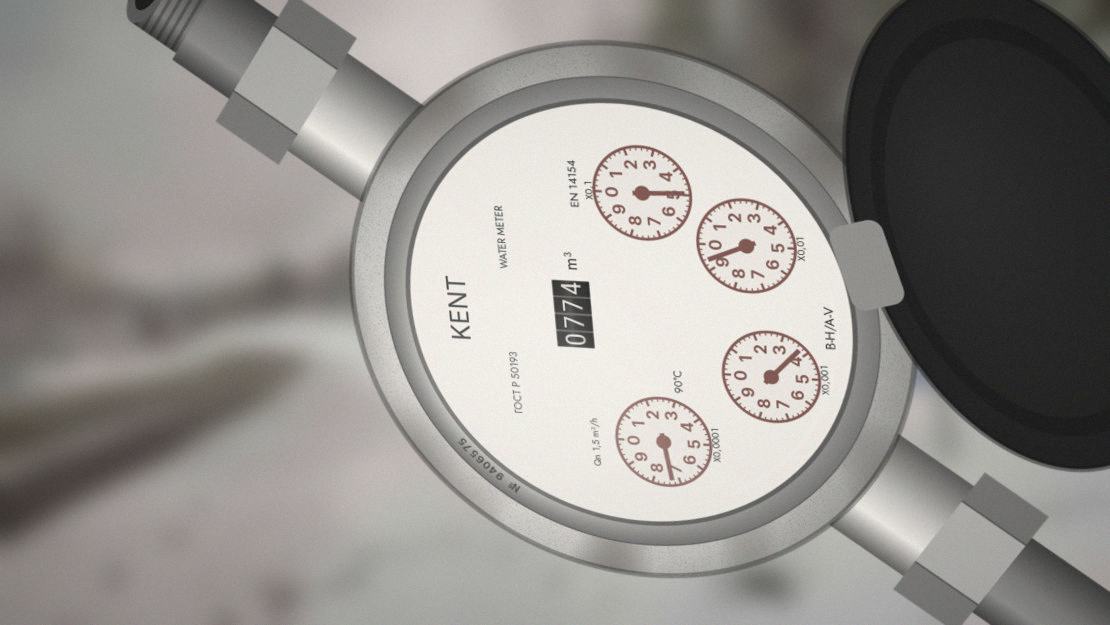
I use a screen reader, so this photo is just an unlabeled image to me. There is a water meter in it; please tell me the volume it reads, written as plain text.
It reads 774.4937 m³
